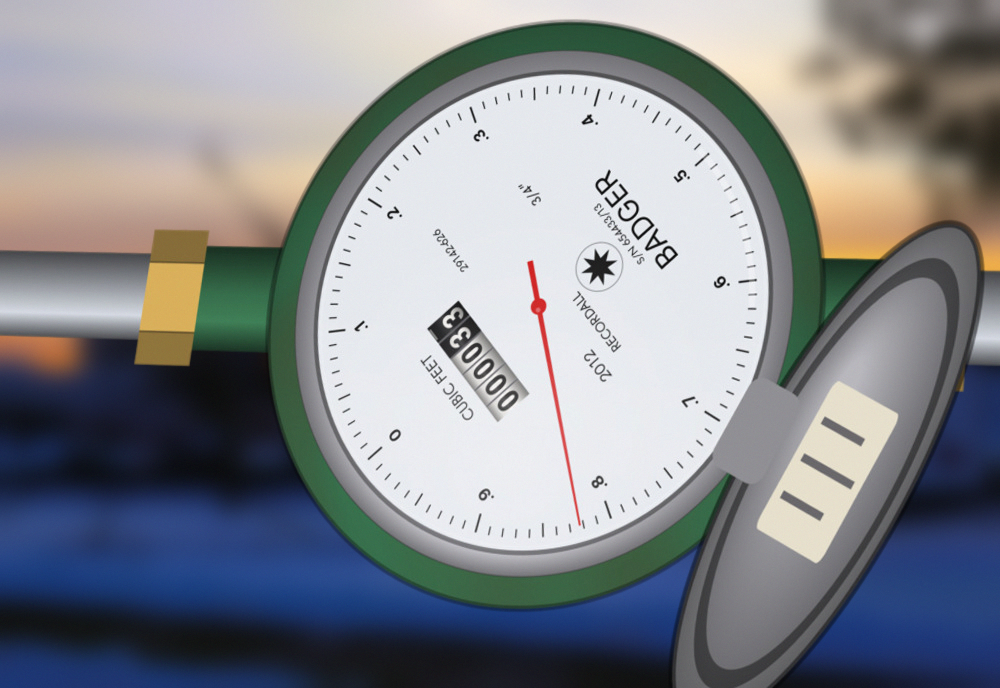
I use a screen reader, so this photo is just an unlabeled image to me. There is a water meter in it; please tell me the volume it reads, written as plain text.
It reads 32.82 ft³
